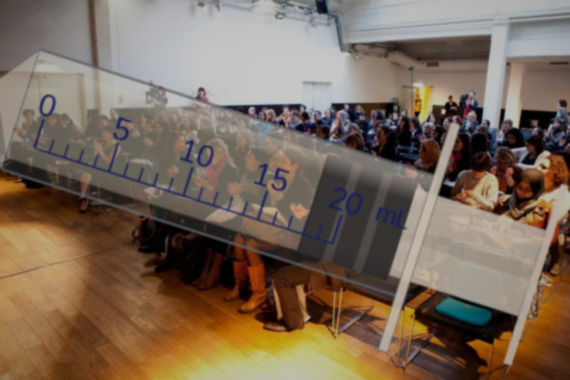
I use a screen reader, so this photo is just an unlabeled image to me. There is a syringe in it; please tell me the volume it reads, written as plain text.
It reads 18 mL
